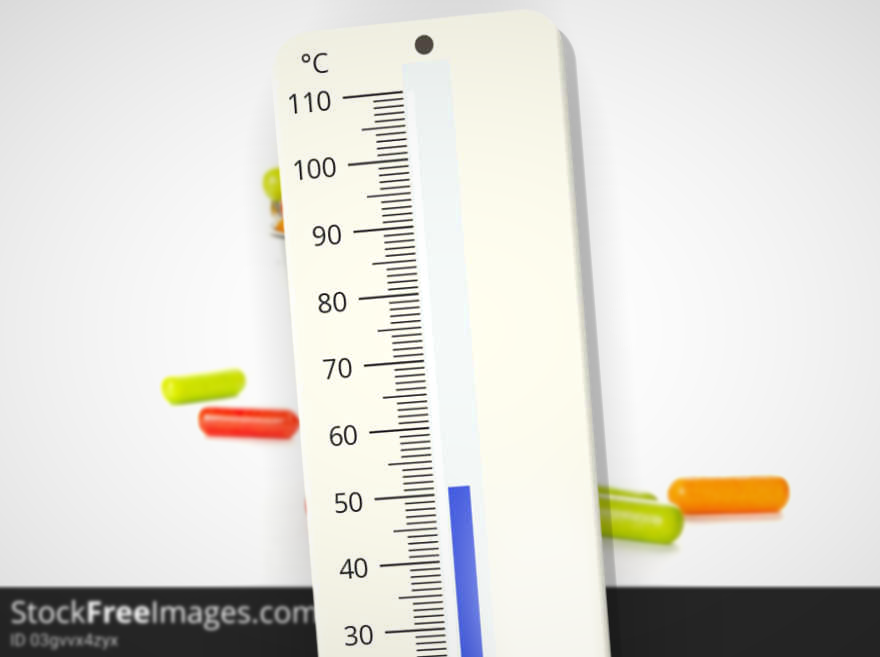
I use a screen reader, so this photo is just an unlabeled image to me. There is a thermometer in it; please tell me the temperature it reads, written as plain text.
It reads 51 °C
